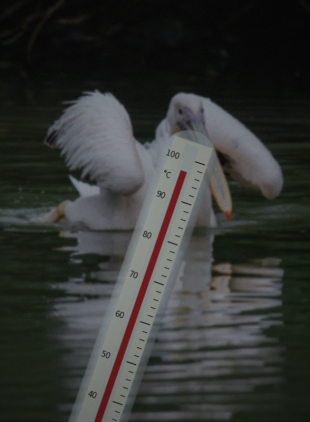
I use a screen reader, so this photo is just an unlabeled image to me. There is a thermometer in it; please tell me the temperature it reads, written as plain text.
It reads 97 °C
